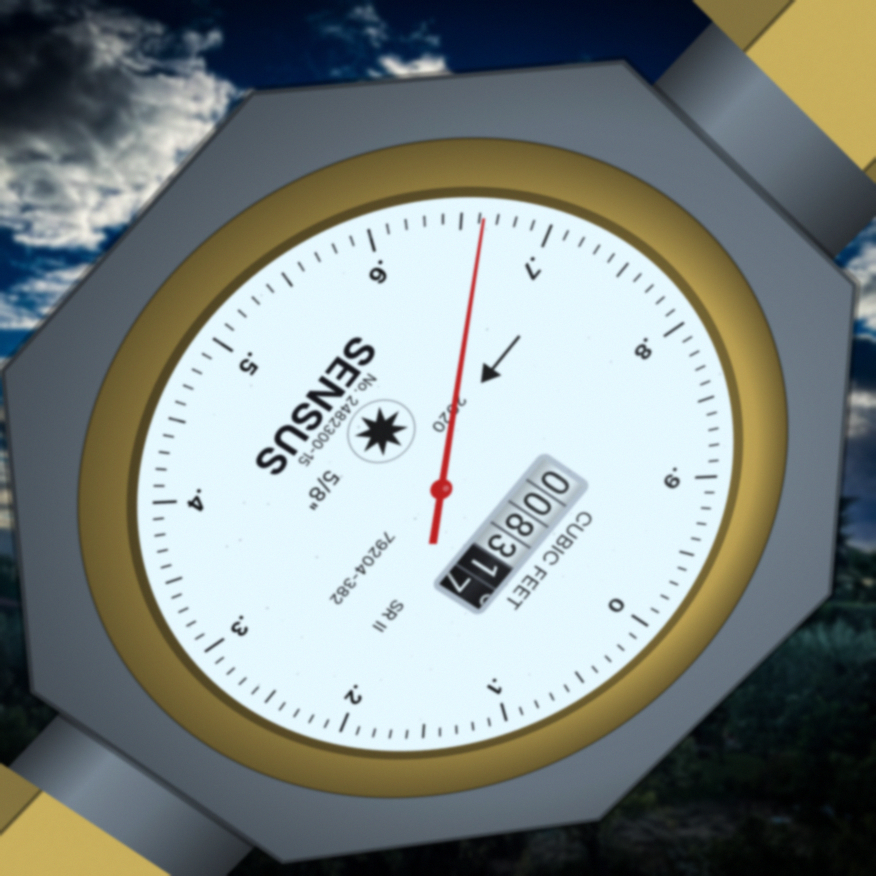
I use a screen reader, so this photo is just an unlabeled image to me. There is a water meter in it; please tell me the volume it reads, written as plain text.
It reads 8316.66 ft³
